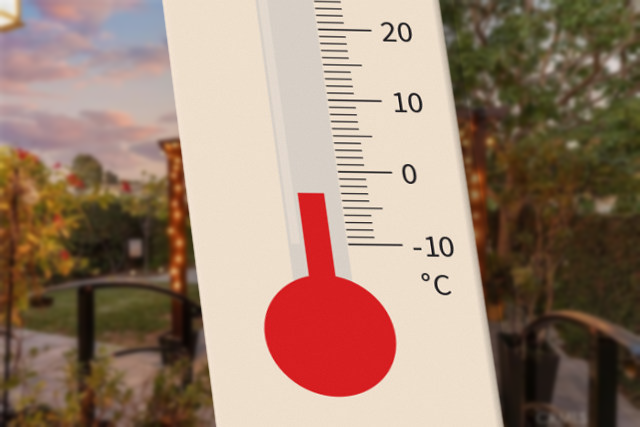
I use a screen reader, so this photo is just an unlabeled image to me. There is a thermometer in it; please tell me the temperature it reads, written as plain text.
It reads -3 °C
